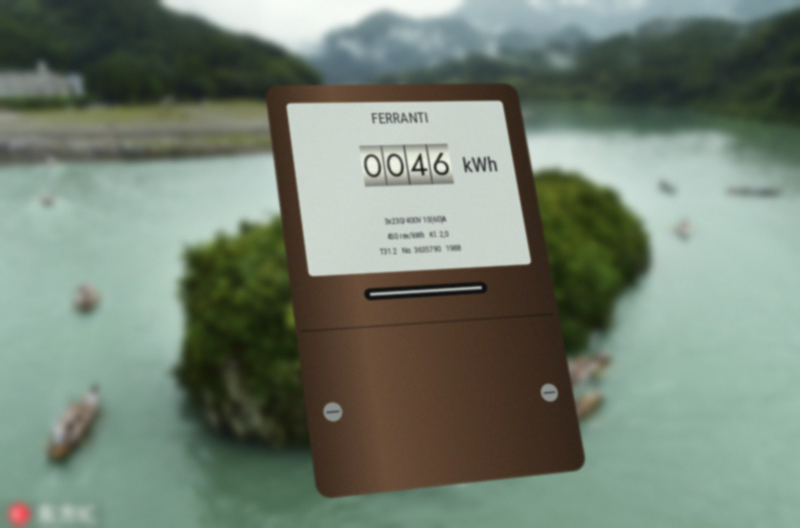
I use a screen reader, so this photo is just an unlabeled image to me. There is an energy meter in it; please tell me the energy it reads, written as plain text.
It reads 46 kWh
